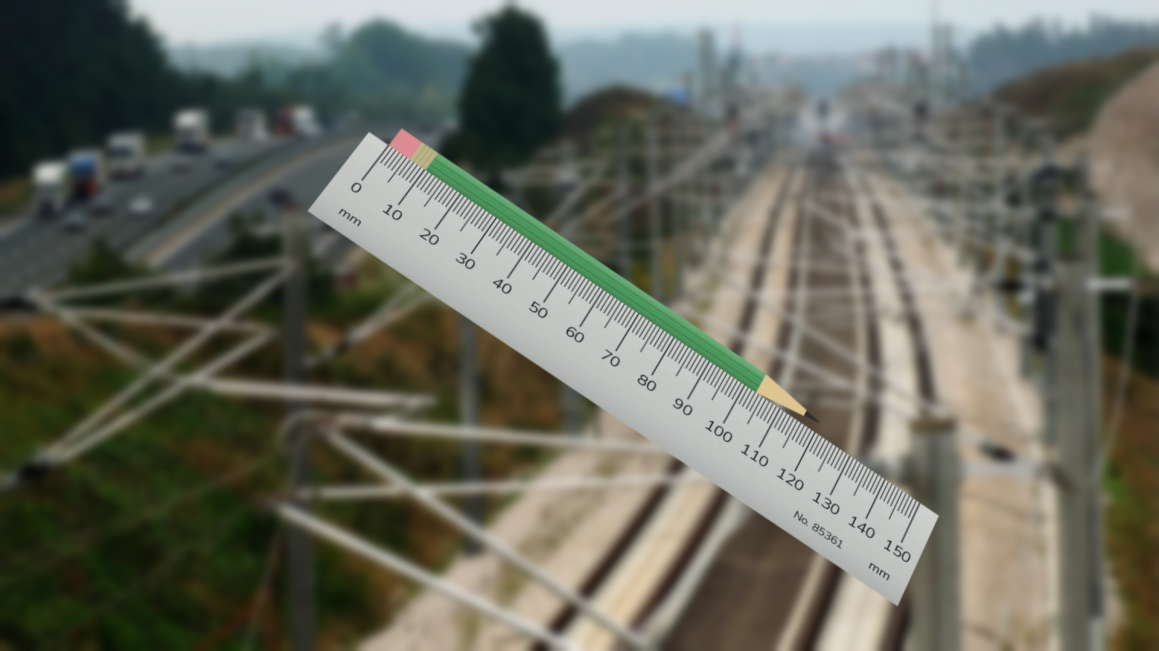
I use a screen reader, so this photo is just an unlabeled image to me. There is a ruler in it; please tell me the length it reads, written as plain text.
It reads 120 mm
